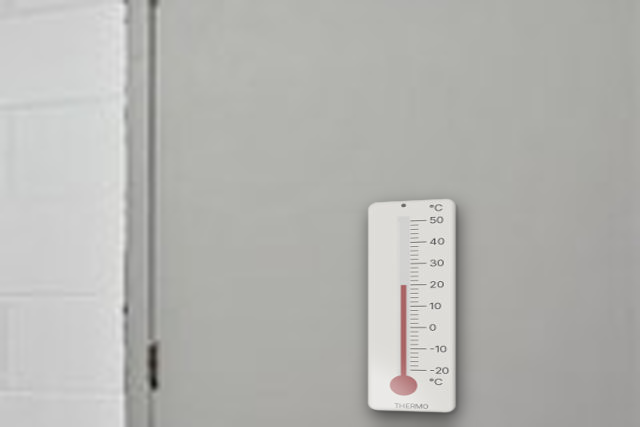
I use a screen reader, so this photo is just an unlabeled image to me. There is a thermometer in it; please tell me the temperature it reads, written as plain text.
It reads 20 °C
